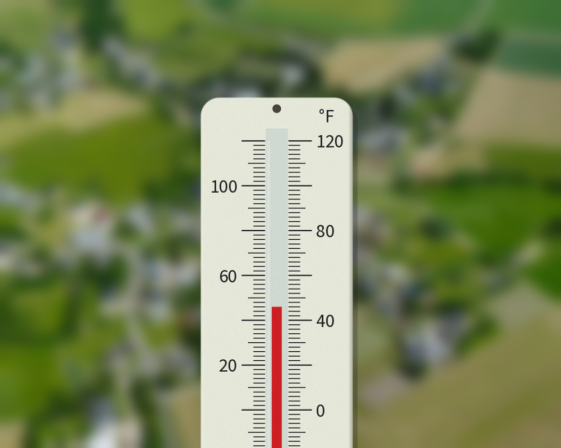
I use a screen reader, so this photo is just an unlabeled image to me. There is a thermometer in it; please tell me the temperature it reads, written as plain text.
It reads 46 °F
